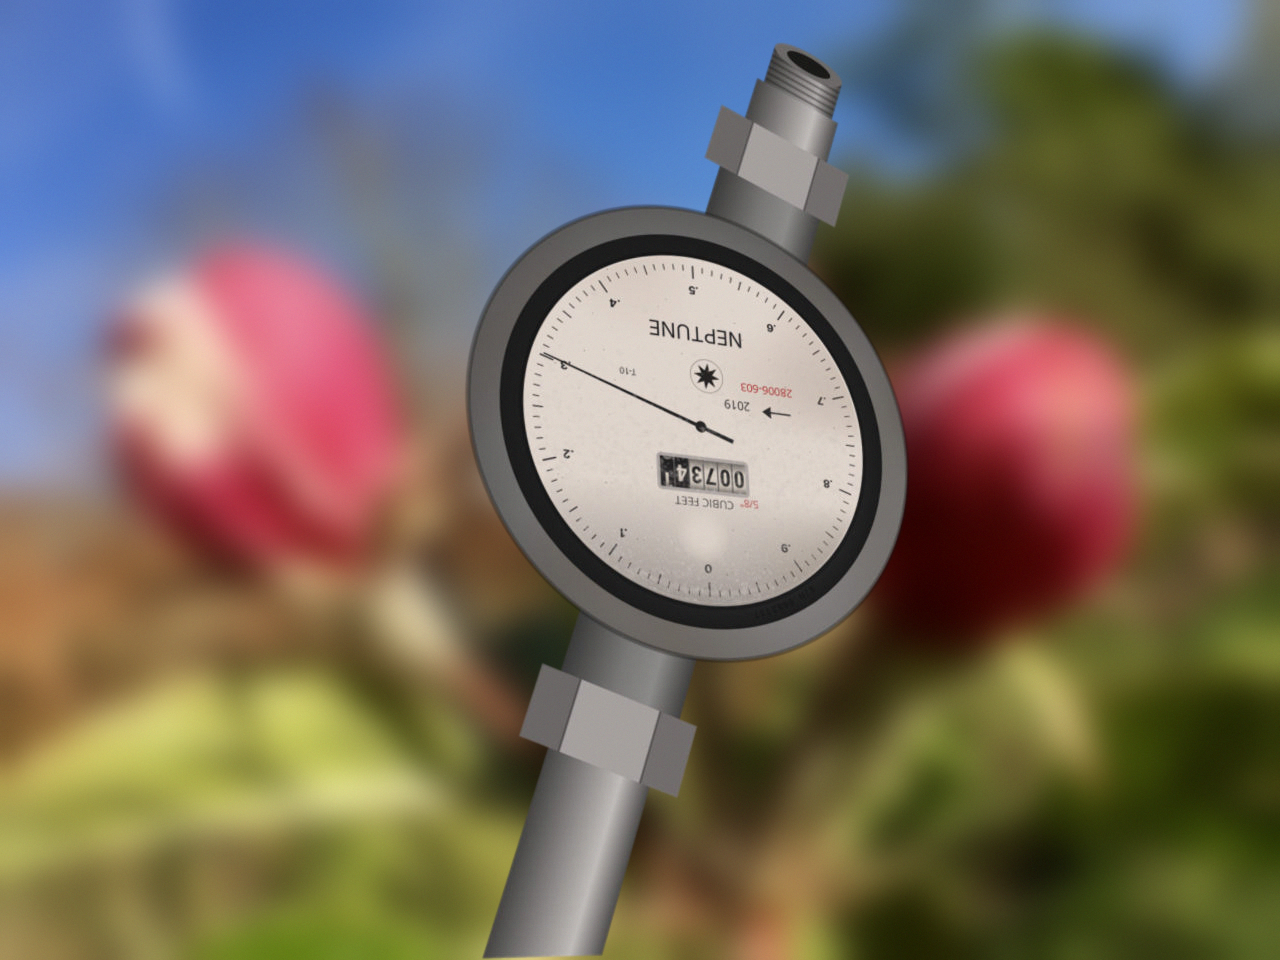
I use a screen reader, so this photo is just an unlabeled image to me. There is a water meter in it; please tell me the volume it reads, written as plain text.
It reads 7341.30 ft³
